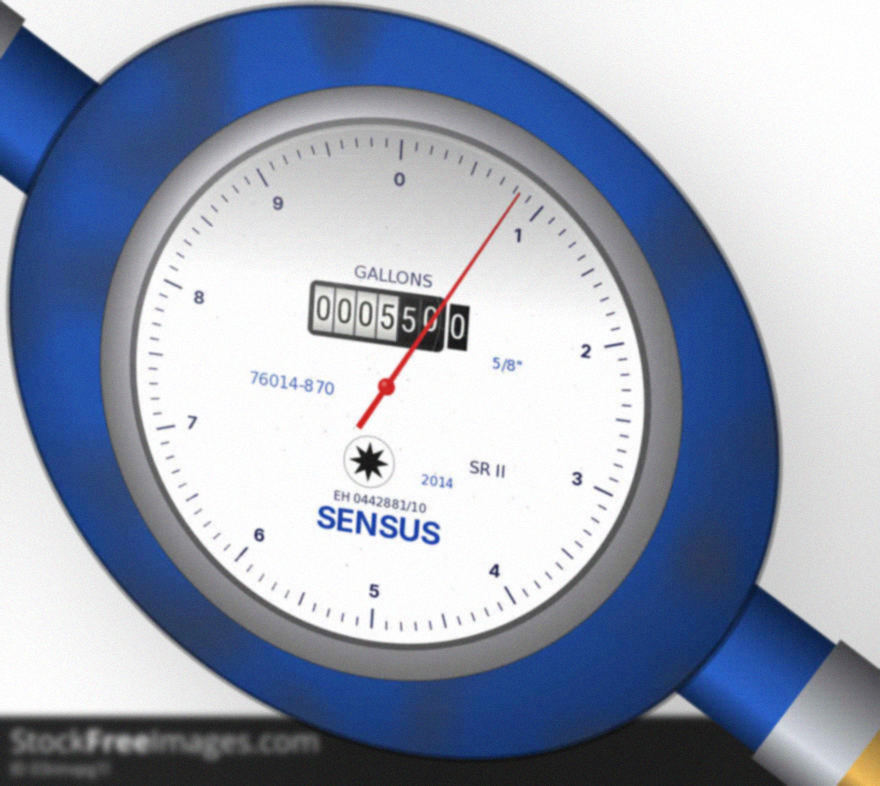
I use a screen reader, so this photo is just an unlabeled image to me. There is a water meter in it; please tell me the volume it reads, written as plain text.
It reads 5500.8 gal
